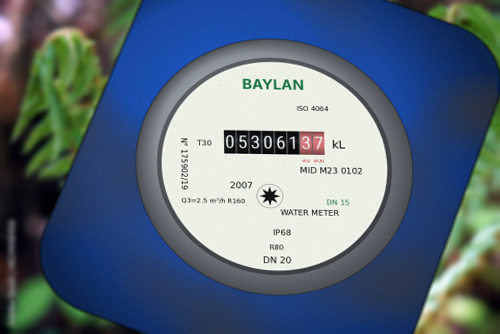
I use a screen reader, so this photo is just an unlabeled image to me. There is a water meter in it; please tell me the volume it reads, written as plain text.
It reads 53061.37 kL
